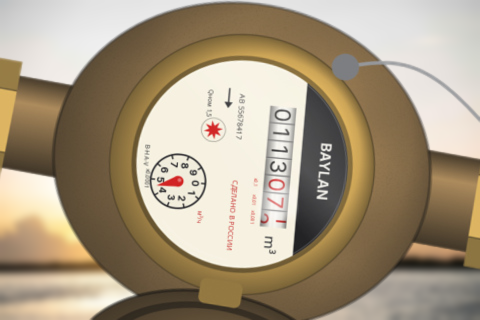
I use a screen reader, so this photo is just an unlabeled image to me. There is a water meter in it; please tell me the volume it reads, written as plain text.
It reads 113.0714 m³
